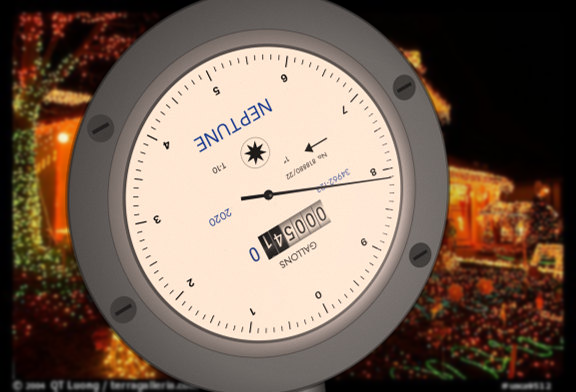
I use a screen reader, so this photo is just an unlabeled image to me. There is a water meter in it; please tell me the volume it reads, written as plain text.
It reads 5408.1 gal
